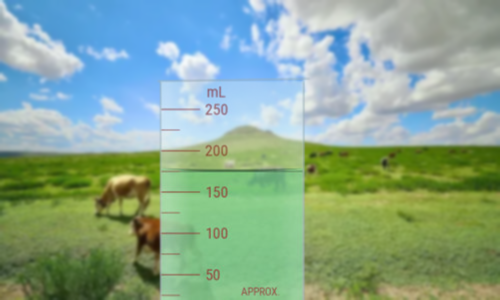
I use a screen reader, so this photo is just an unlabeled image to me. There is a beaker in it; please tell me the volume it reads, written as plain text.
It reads 175 mL
